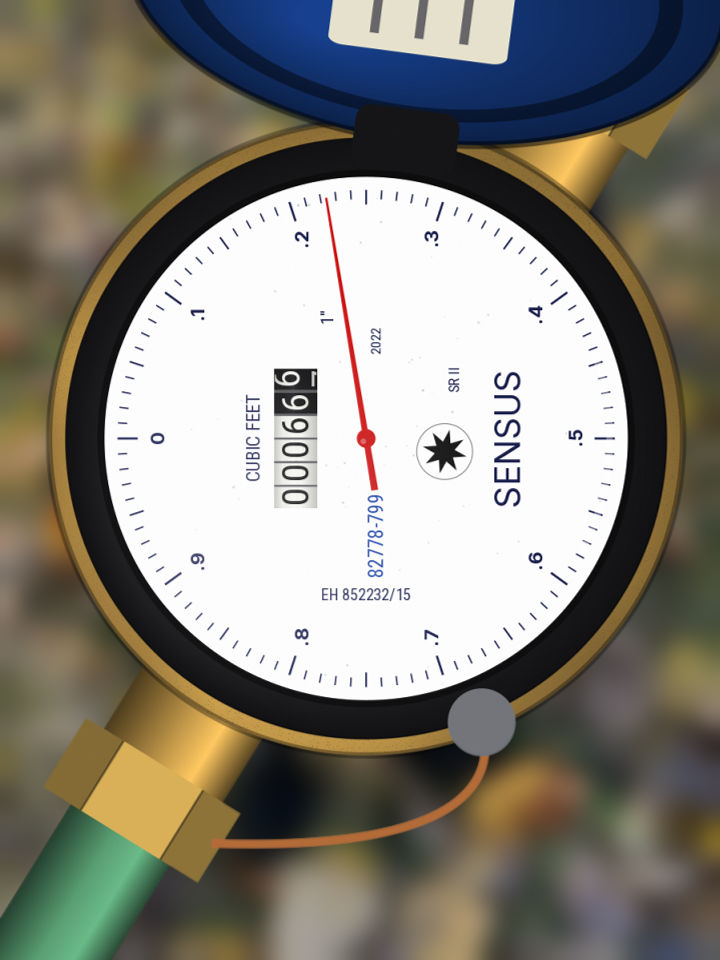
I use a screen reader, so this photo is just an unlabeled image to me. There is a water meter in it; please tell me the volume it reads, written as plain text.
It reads 666.22 ft³
